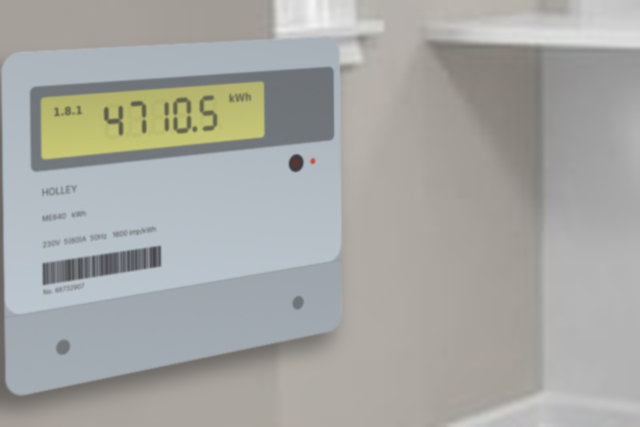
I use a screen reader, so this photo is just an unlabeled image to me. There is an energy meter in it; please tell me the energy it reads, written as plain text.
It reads 4710.5 kWh
